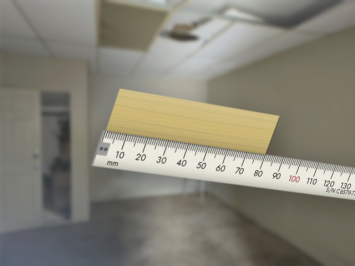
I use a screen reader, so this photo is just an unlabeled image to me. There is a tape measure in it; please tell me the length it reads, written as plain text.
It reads 80 mm
